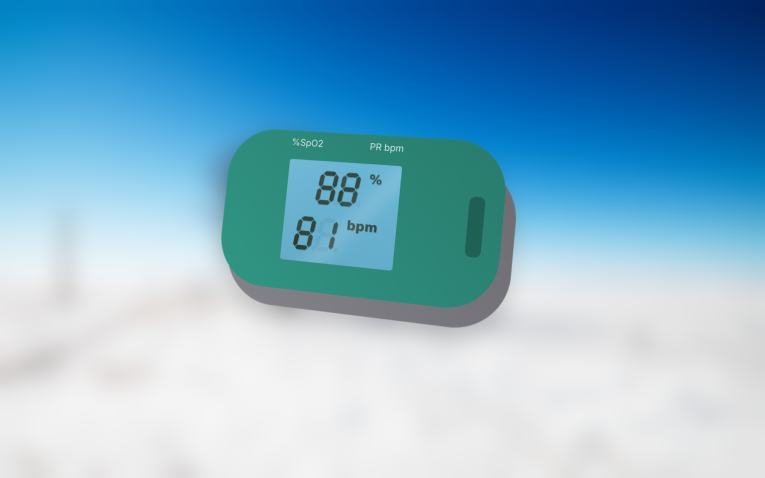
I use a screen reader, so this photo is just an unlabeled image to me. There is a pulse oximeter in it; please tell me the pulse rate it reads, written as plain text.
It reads 81 bpm
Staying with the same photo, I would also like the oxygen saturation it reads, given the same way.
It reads 88 %
